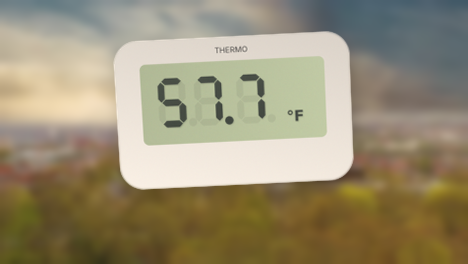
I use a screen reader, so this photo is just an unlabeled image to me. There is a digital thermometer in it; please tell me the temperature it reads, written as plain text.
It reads 57.7 °F
